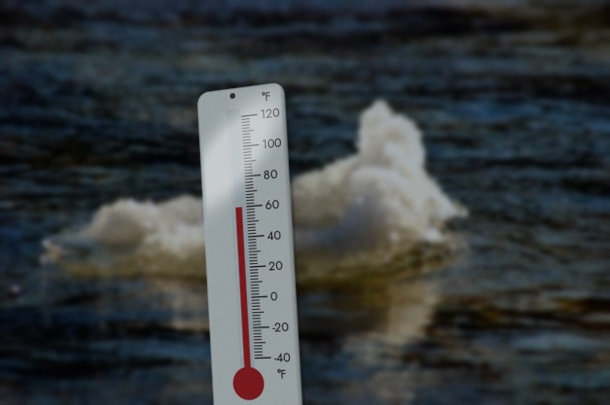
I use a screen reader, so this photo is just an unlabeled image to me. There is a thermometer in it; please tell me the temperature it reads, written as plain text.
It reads 60 °F
